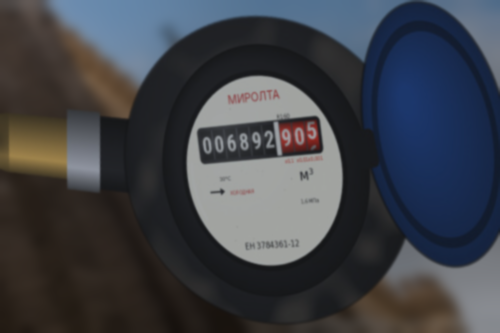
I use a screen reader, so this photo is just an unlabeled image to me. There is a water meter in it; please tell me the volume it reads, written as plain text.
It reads 6892.905 m³
